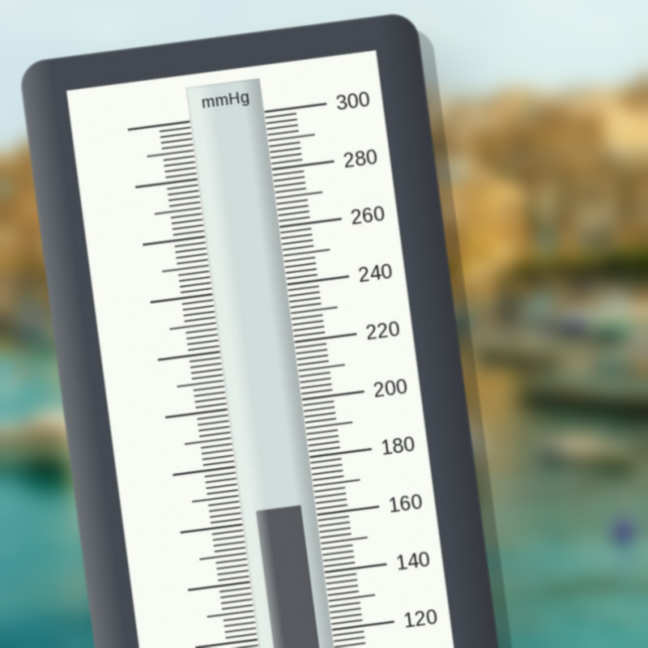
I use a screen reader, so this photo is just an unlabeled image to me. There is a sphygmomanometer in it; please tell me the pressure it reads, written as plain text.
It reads 164 mmHg
